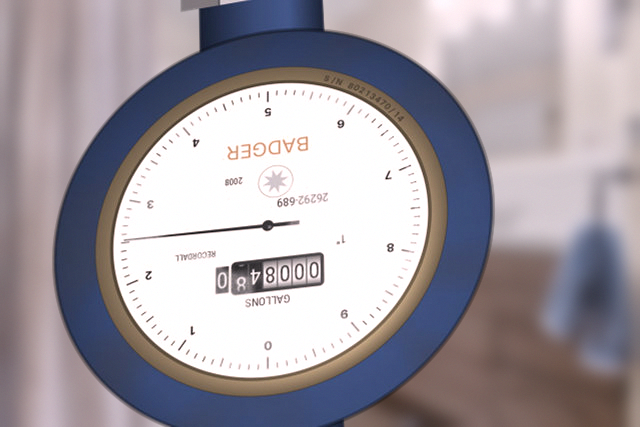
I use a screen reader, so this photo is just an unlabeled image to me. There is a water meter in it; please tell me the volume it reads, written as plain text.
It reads 8482.5 gal
